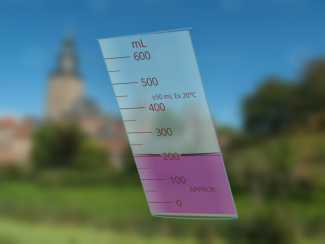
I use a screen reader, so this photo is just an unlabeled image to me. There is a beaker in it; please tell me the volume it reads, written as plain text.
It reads 200 mL
